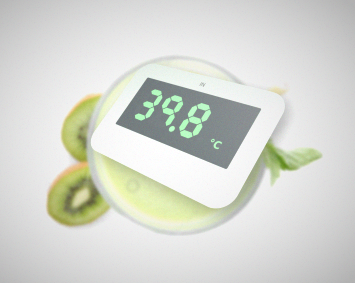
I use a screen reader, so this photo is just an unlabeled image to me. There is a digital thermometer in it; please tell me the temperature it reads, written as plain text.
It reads 39.8 °C
